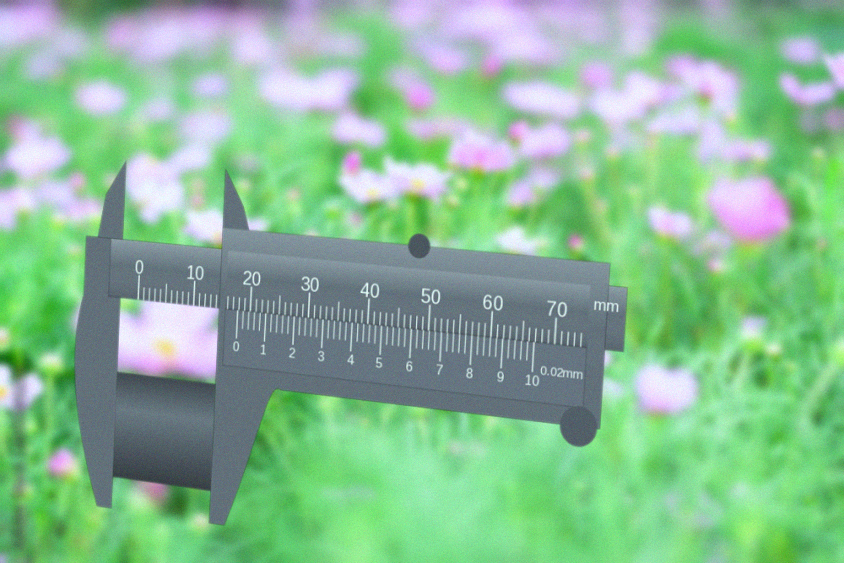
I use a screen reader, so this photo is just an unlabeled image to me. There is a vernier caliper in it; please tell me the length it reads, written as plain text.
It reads 17.8 mm
